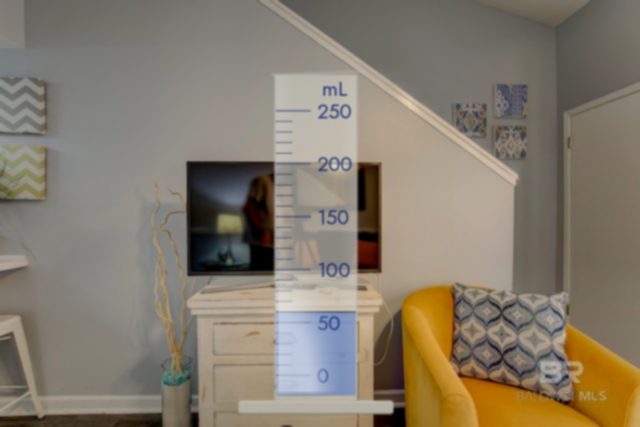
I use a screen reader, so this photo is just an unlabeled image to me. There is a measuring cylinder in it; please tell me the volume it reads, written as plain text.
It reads 60 mL
